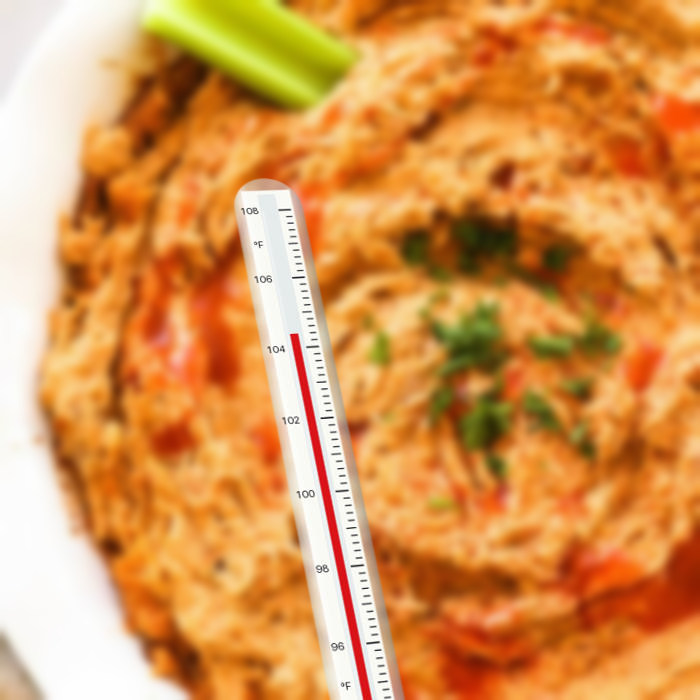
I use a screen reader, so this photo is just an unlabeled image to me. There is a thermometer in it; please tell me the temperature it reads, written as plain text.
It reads 104.4 °F
